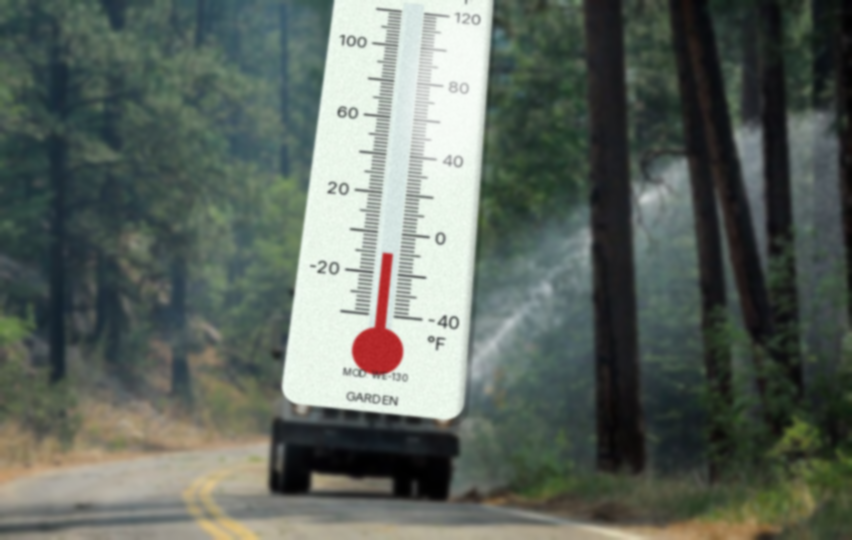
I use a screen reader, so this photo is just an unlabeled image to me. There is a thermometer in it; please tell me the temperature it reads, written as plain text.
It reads -10 °F
